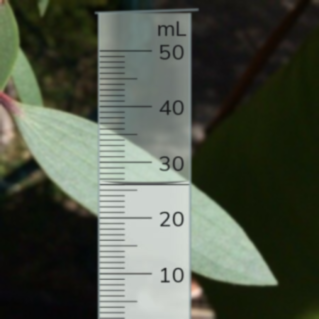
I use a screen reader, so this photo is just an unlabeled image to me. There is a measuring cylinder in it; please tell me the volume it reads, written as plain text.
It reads 26 mL
